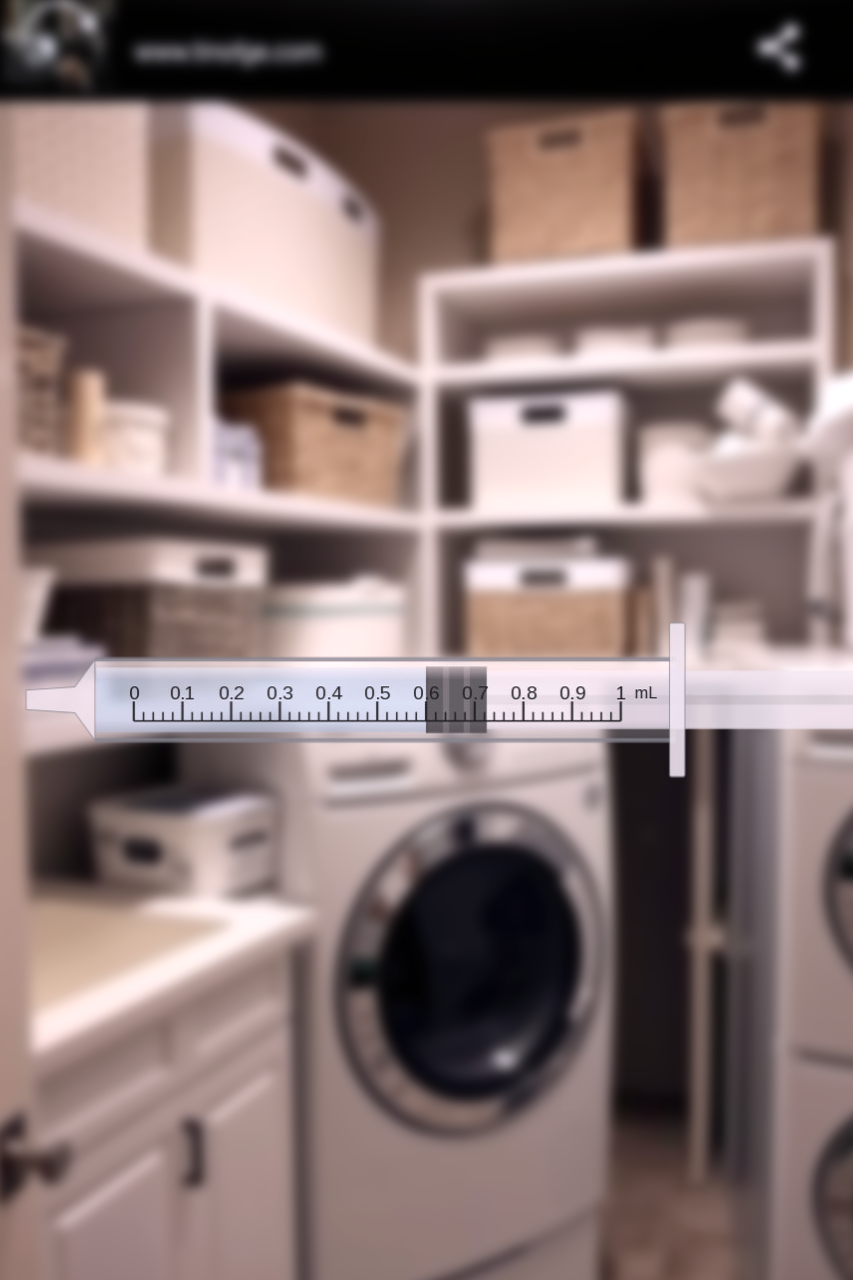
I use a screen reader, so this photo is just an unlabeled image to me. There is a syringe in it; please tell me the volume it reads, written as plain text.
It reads 0.6 mL
